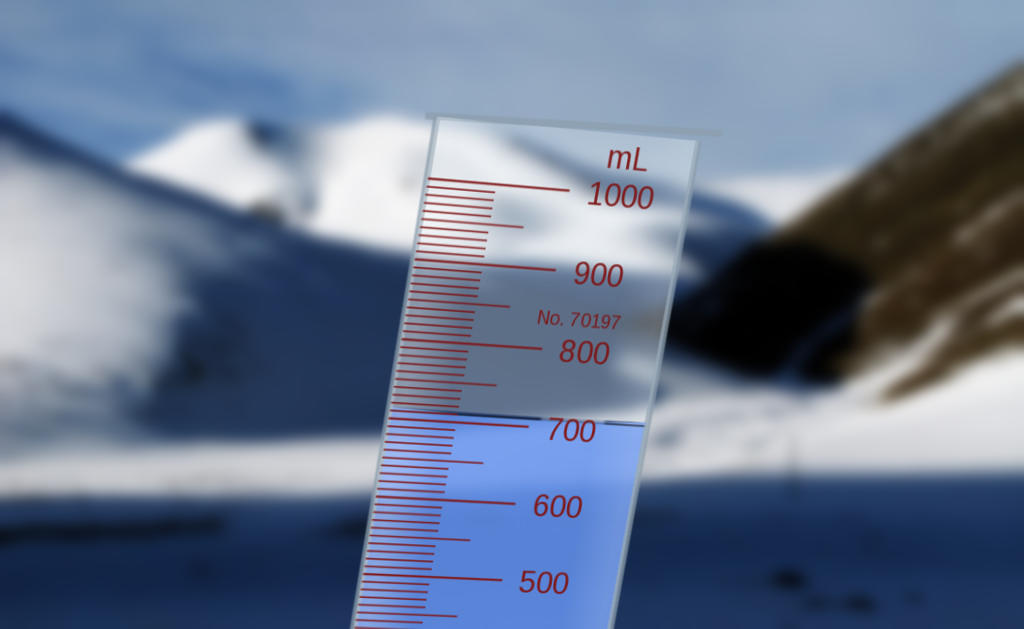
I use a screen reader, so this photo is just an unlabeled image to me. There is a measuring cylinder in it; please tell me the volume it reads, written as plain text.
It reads 710 mL
